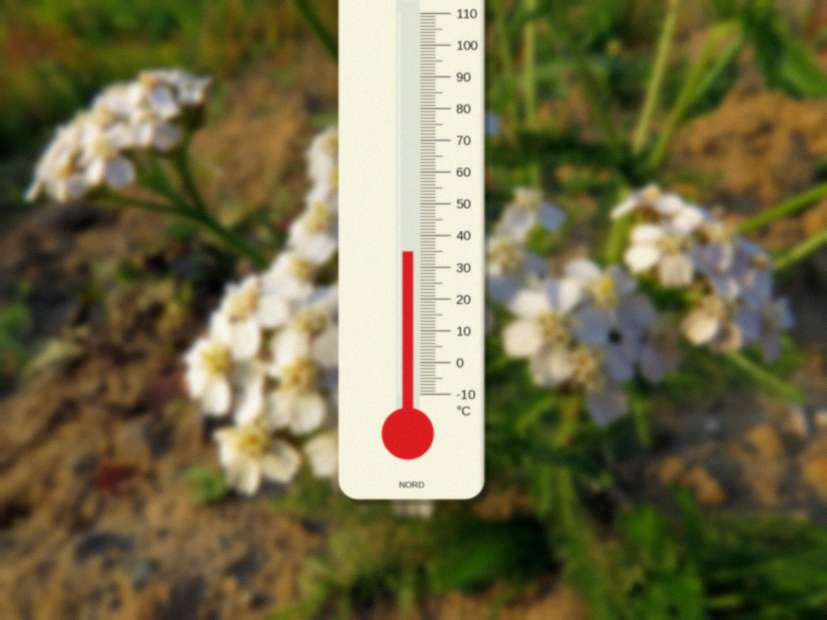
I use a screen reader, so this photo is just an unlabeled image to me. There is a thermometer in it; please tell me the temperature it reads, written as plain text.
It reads 35 °C
